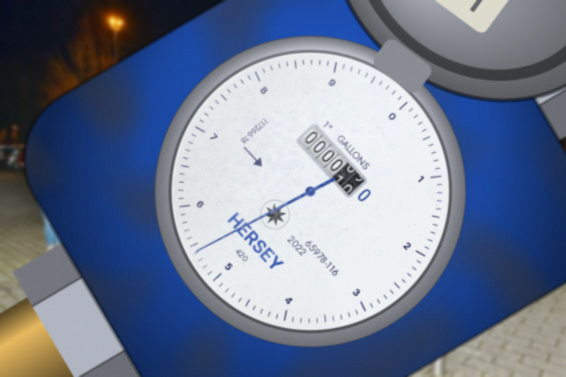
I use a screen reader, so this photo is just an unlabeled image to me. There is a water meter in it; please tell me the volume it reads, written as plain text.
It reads 95.4 gal
